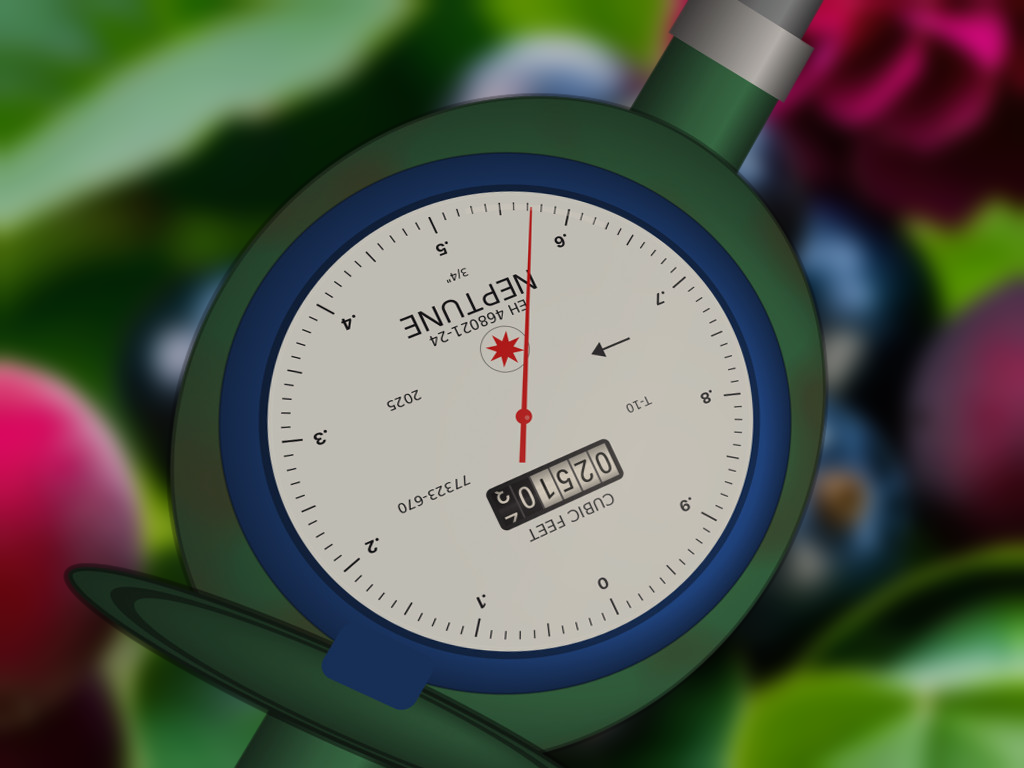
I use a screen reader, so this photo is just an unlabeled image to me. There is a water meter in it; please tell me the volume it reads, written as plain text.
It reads 25102.57 ft³
